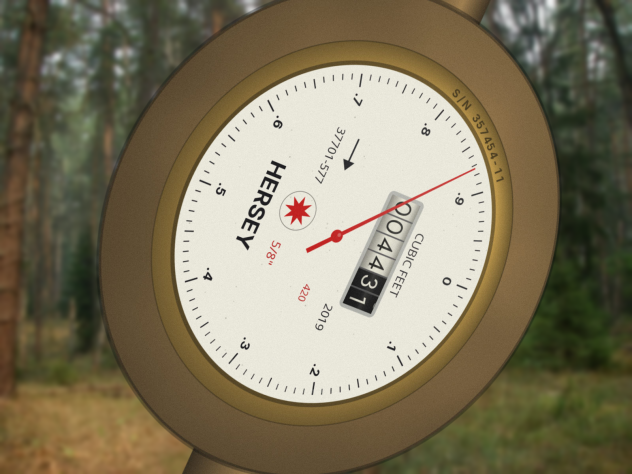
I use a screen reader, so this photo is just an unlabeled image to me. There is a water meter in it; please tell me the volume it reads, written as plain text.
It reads 4430.87 ft³
